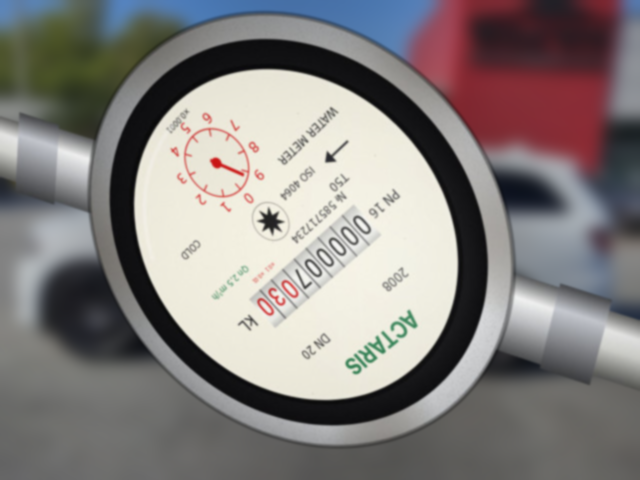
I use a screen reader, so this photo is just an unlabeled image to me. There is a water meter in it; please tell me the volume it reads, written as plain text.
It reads 7.0299 kL
